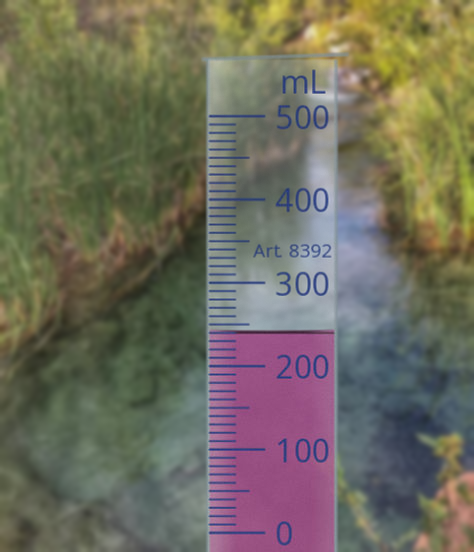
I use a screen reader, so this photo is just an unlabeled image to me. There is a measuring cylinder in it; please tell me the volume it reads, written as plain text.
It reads 240 mL
